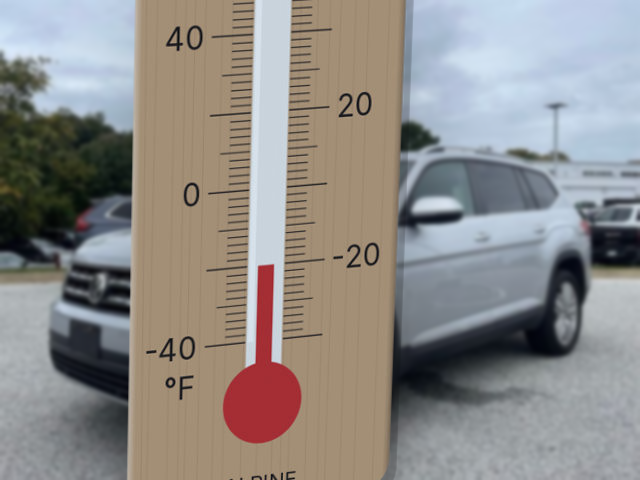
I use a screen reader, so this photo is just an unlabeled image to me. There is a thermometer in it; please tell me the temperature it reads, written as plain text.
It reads -20 °F
